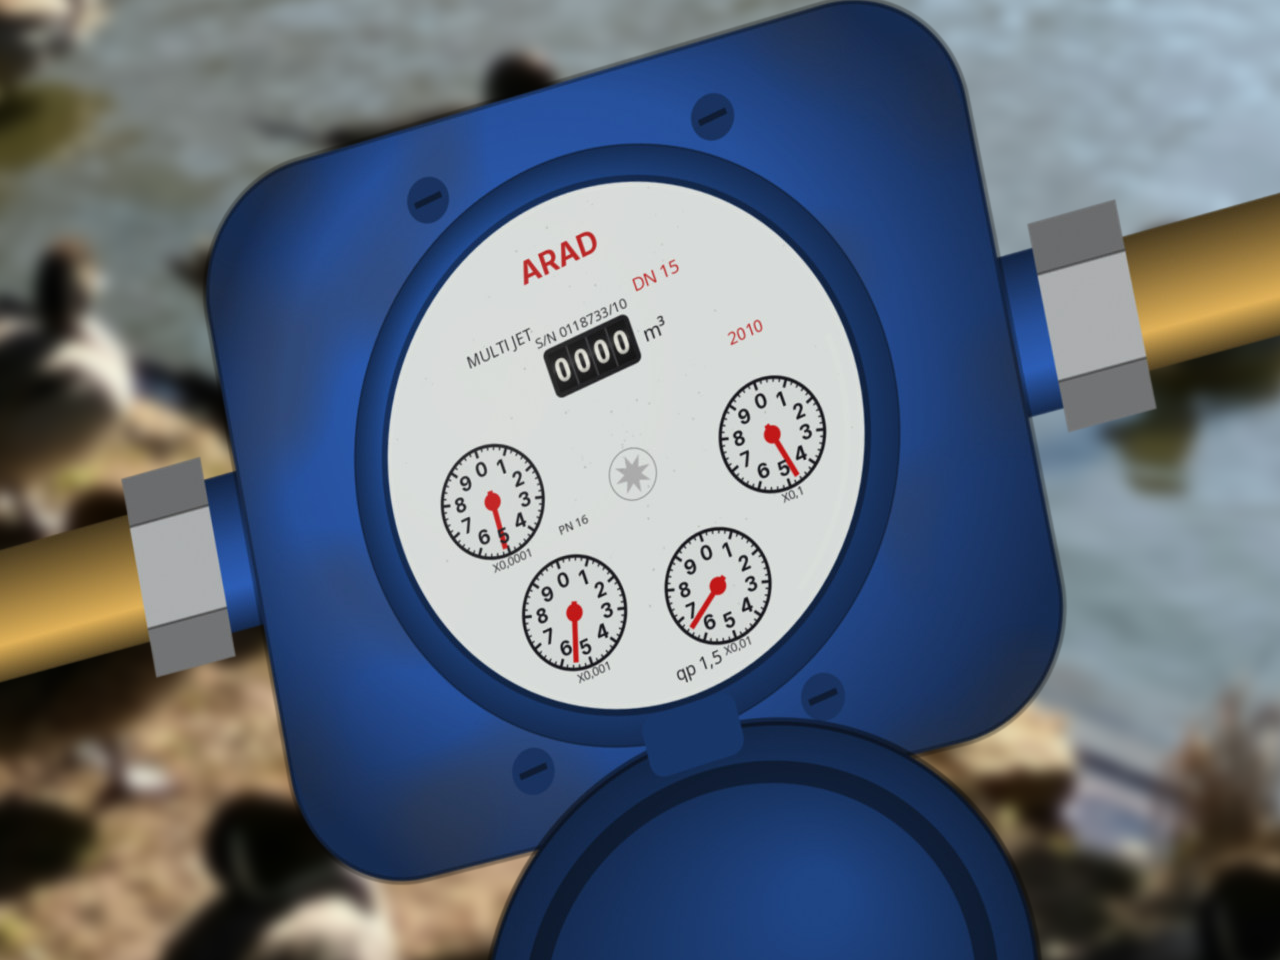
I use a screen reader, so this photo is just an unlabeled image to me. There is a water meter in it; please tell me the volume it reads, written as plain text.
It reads 0.4655 m³
